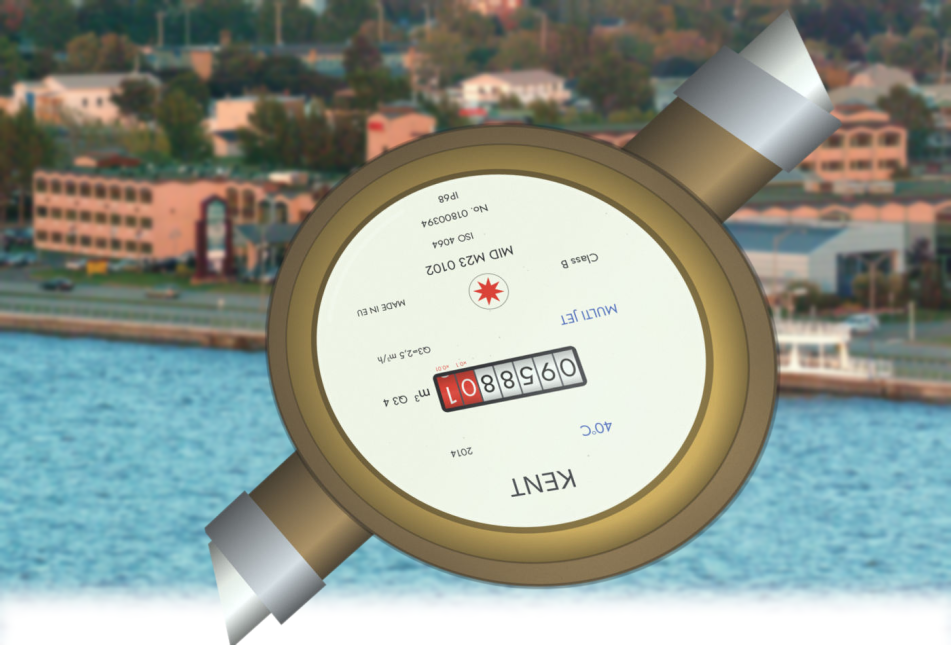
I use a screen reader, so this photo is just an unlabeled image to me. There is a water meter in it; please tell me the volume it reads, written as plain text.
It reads 9588.01 m³
